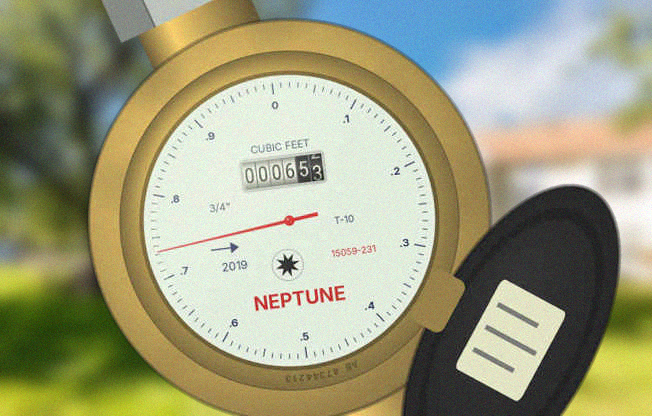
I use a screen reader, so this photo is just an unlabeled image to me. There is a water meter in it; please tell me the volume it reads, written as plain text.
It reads 652.73 ft³
